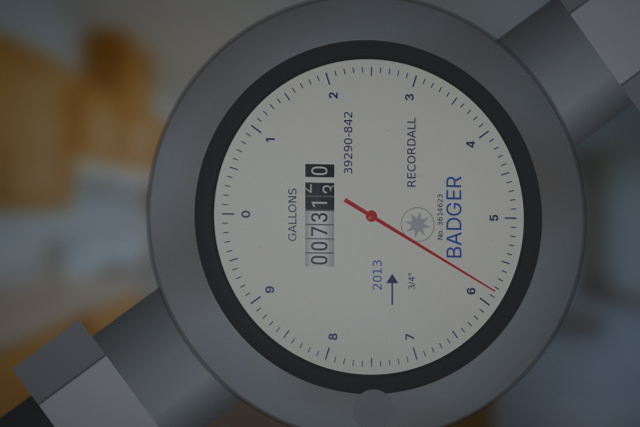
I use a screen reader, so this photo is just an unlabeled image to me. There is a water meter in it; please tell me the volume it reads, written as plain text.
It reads 73125.8 gal
